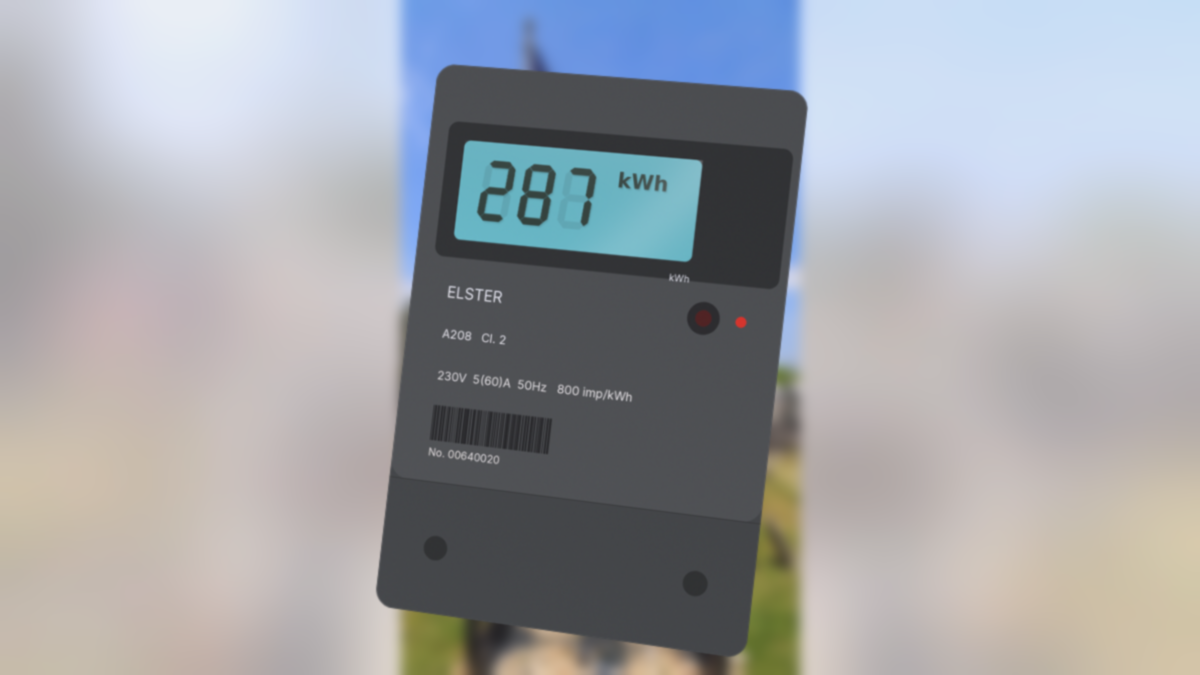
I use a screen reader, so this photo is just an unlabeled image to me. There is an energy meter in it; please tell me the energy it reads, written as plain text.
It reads 287 kWh
